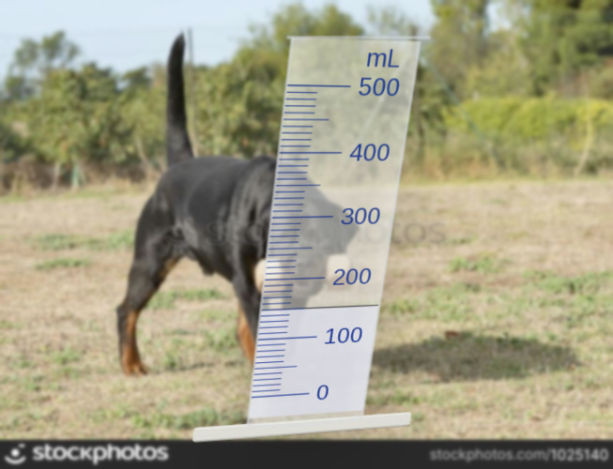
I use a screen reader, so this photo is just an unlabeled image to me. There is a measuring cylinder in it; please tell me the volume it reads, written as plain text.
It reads 150 mL
